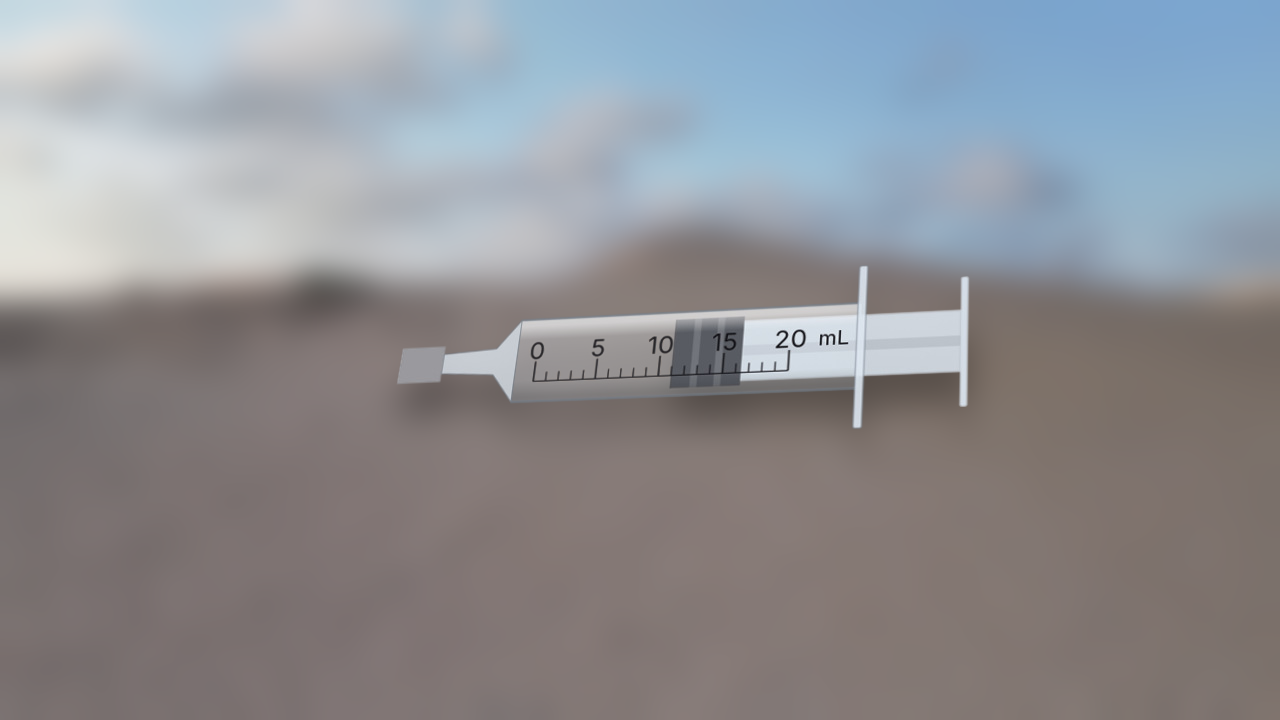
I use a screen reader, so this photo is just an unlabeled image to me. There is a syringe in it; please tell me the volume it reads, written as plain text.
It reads 11 mL
